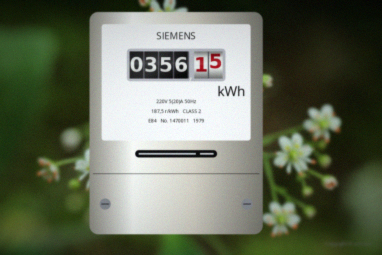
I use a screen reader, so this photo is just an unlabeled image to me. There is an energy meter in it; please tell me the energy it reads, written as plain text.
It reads 356.15 kWh
